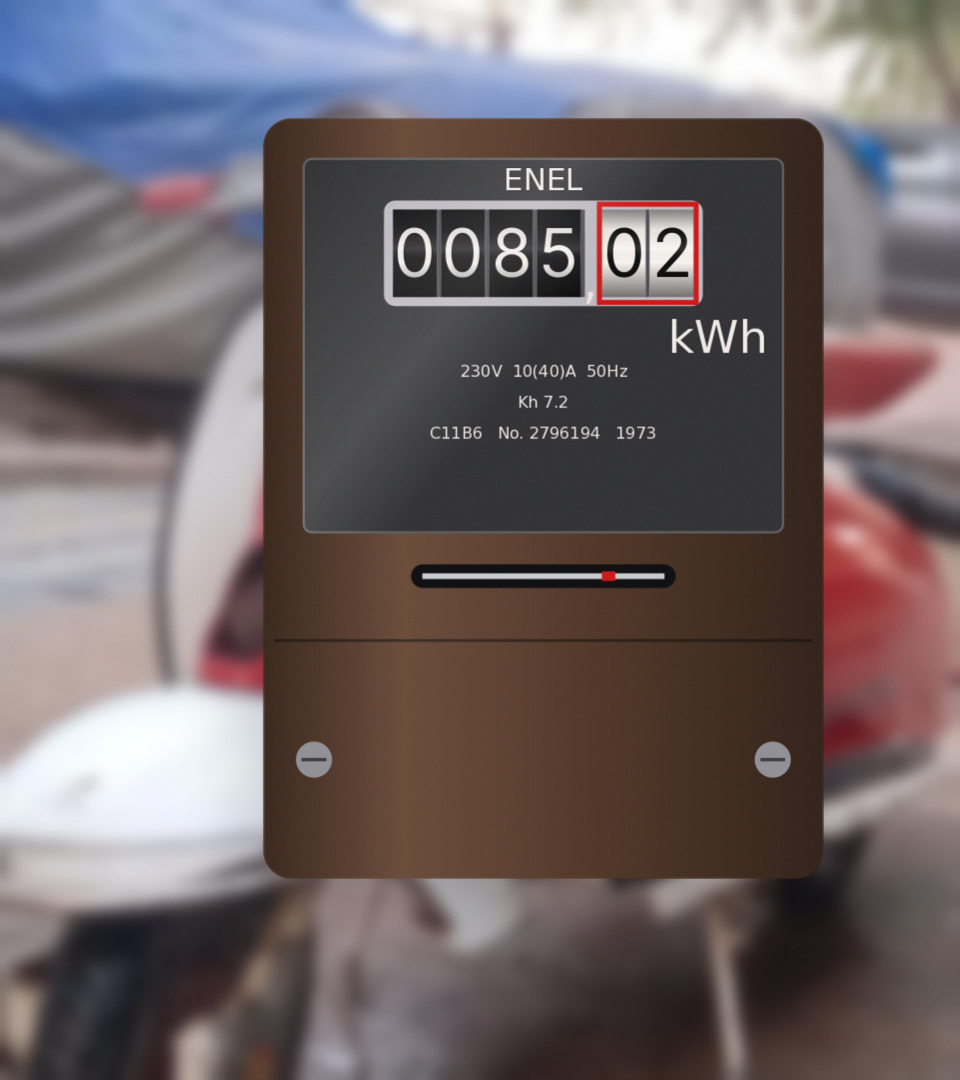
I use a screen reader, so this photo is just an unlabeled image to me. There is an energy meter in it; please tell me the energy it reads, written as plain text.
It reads 85.02 kWh
